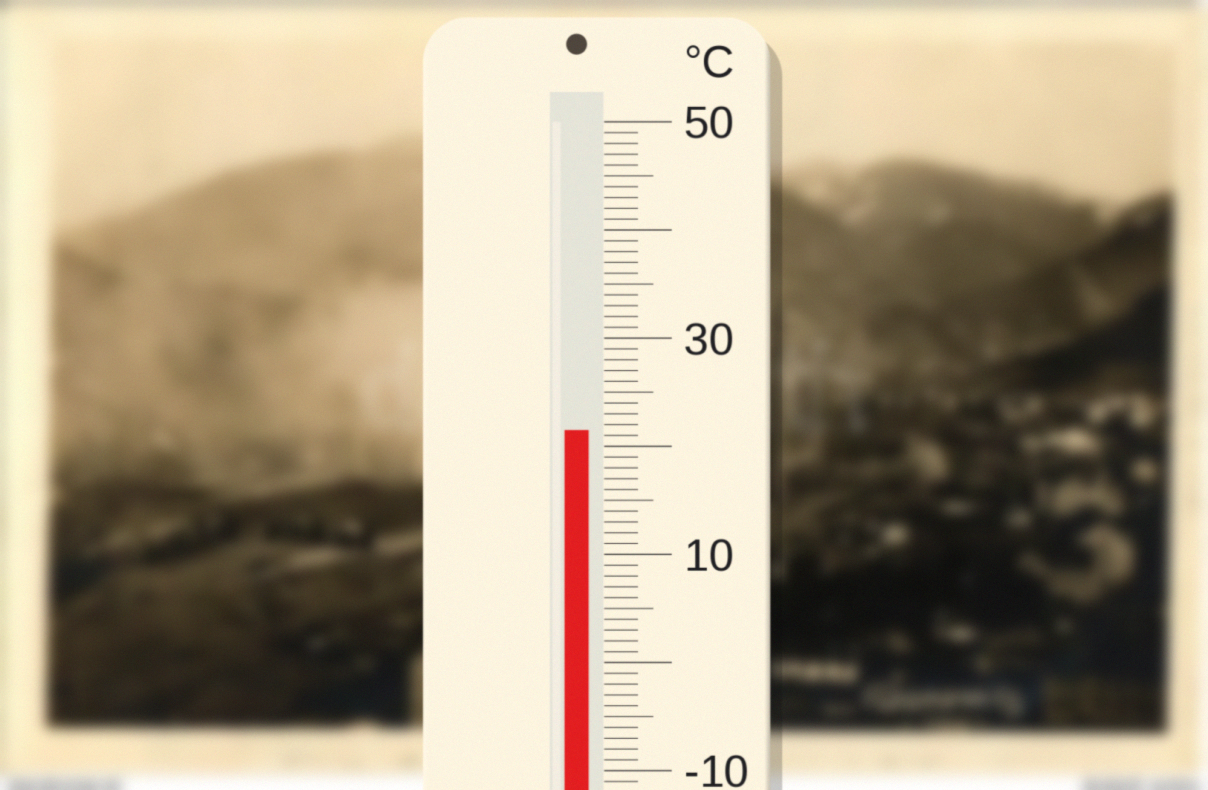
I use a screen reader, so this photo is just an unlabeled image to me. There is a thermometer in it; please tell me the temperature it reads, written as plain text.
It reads 21.5 °C
